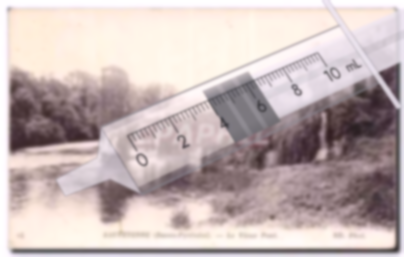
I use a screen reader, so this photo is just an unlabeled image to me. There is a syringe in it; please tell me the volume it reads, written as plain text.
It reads 4 mL
